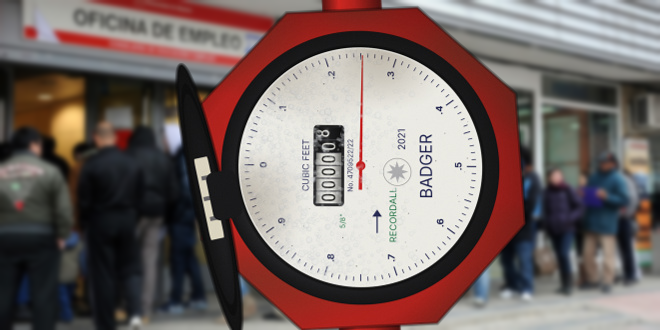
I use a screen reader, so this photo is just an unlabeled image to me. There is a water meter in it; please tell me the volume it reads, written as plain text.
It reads 8.25 ft³
